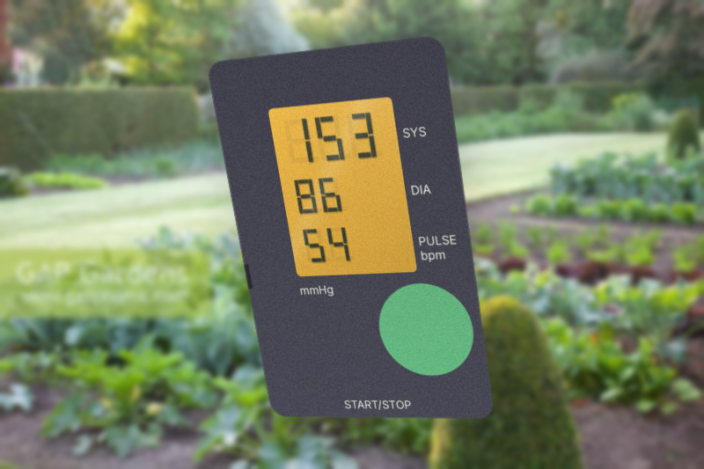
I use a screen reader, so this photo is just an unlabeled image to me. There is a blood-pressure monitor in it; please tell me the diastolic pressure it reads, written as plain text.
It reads 86 mmHg
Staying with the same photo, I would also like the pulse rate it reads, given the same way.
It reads 54 bpm
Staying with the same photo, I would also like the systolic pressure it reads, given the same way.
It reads 153 mmHg
